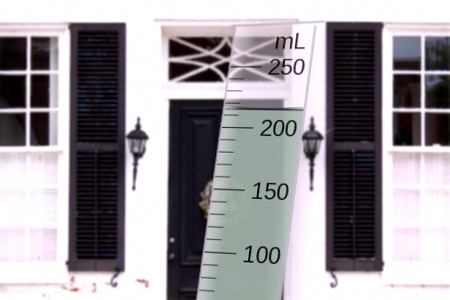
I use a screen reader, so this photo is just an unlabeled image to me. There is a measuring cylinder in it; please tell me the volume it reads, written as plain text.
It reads 215 mL
